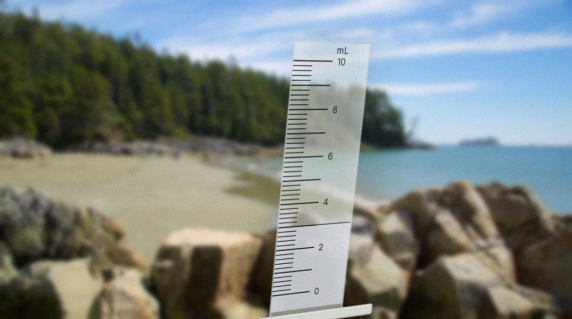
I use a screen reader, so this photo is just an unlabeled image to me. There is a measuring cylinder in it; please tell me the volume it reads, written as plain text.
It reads 3 mL
